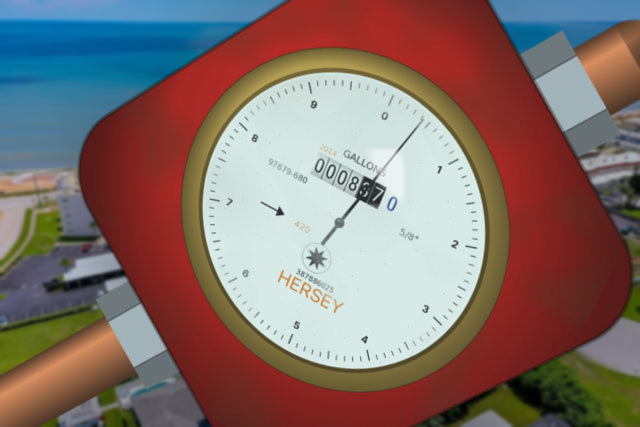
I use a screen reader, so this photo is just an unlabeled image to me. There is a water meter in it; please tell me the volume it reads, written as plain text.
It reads 8370.4 gal
